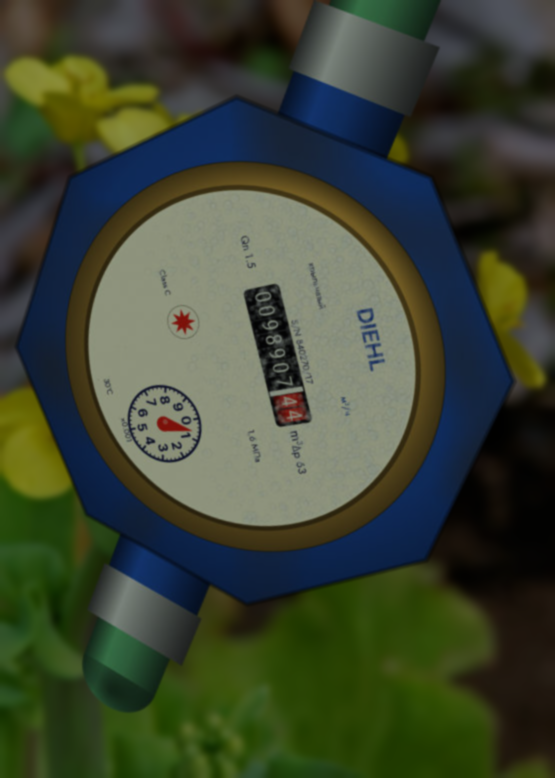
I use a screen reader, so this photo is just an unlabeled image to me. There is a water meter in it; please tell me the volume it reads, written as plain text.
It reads 98907.440 m³
